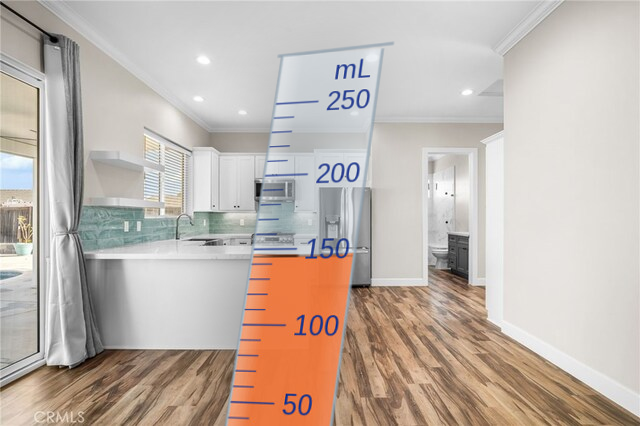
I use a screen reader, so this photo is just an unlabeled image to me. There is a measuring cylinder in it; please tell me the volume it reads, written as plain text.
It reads 145 mL
